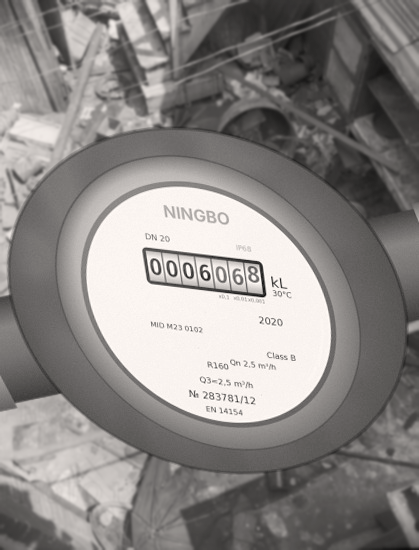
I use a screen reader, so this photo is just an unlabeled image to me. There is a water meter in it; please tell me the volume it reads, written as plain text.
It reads 6.068 kL
